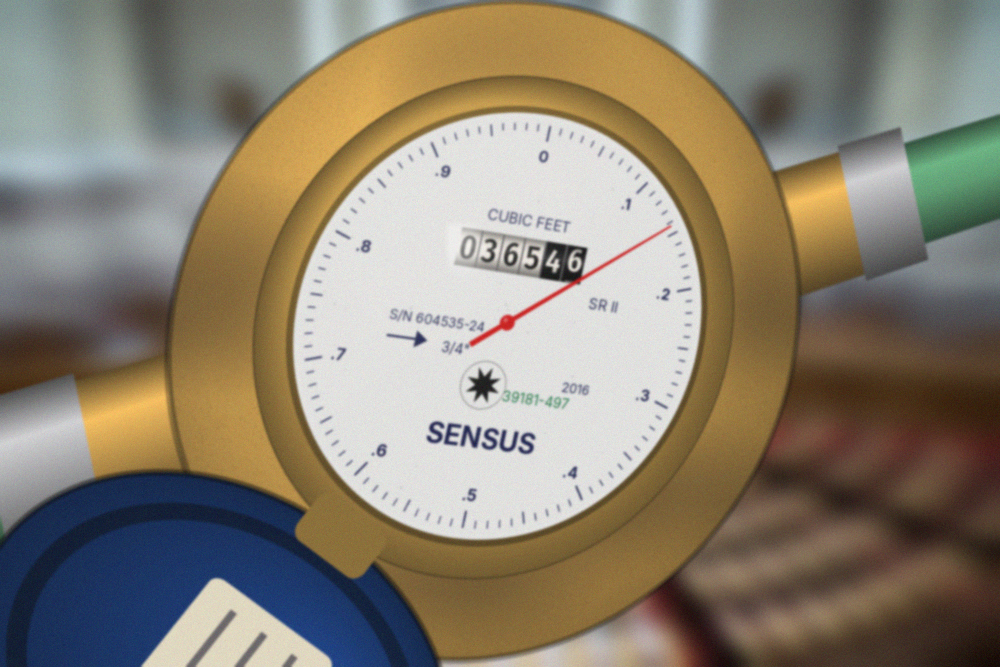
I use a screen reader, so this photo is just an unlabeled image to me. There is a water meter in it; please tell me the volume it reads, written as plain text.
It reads 36546.14 ft³
